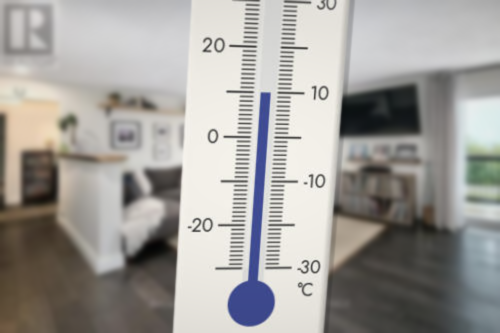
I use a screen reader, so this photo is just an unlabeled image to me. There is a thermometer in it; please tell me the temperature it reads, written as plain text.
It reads 10 °C
